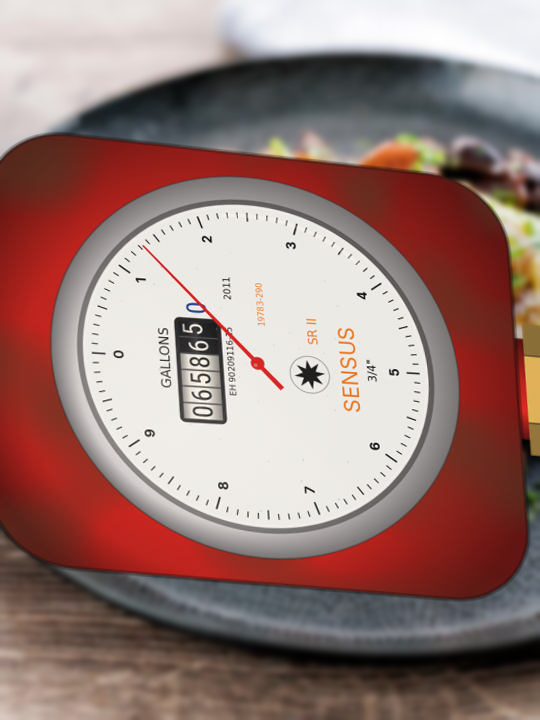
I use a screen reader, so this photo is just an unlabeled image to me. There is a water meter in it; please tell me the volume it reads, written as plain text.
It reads 658651.3 gal
